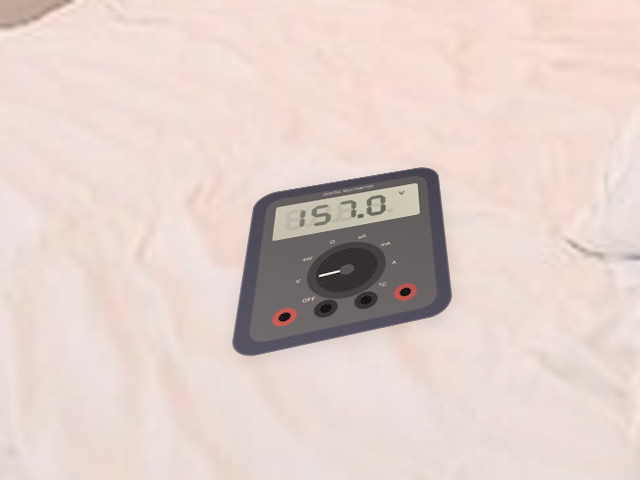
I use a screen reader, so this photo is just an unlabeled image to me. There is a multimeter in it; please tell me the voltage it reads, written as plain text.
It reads 157.0 V
